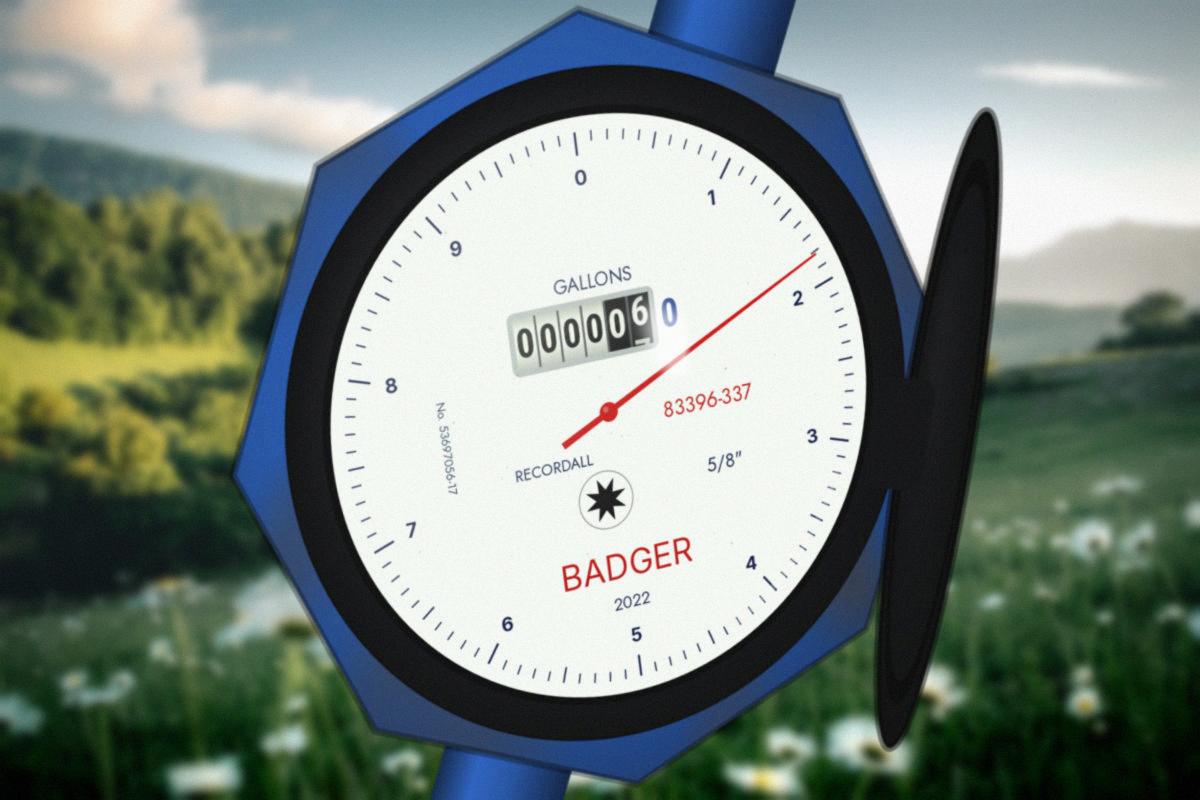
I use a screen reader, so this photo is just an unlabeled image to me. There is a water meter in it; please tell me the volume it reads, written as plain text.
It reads 61.8 gal
